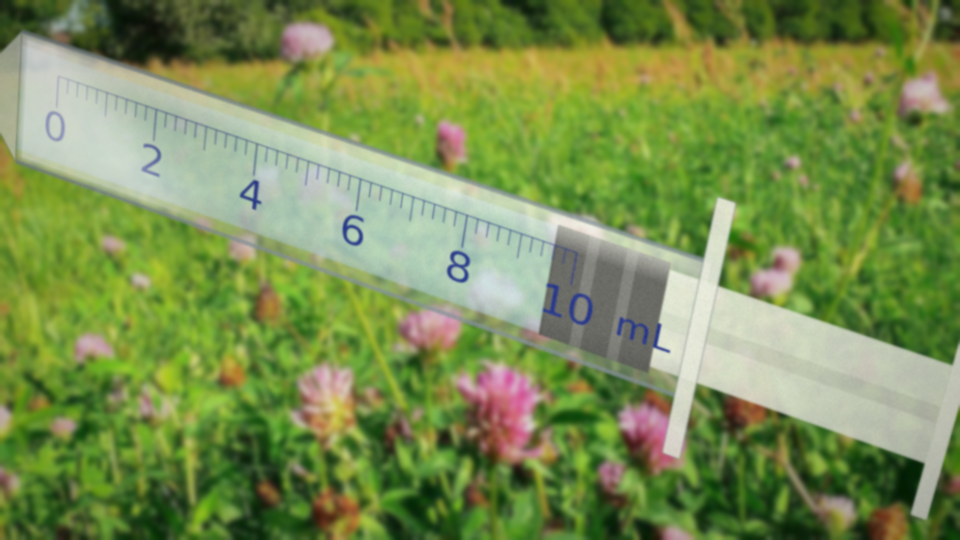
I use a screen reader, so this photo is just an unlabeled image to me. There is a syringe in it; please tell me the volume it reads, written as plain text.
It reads 9.6 mL
